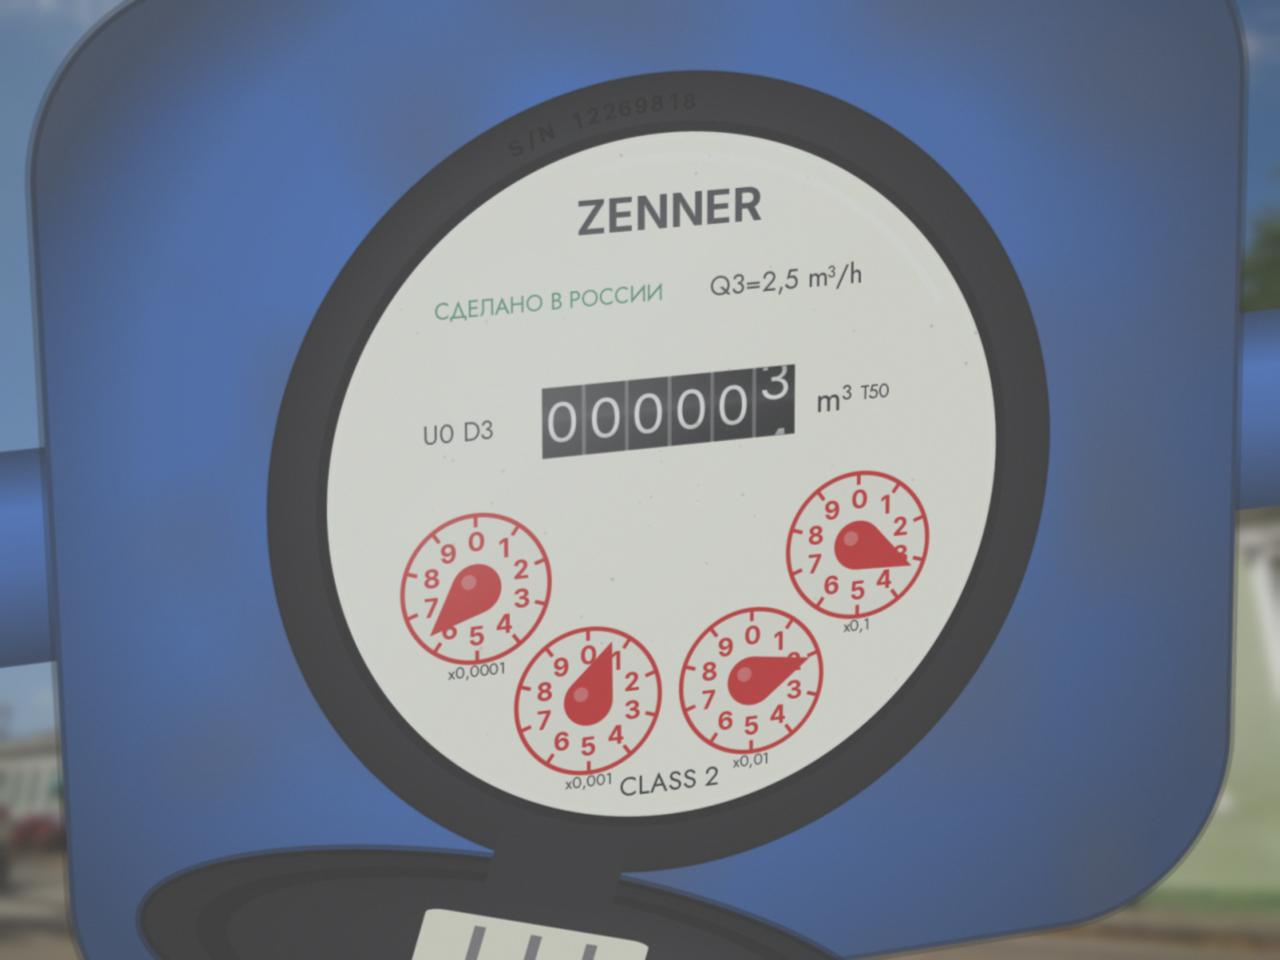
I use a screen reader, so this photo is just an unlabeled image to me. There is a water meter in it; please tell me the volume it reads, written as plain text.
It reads 3.3206 m³
